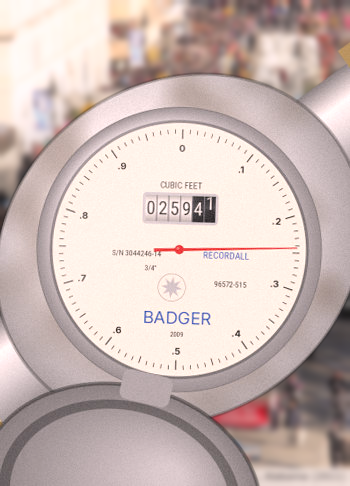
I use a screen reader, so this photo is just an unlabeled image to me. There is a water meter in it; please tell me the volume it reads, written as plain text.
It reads 25941.24 ft³
